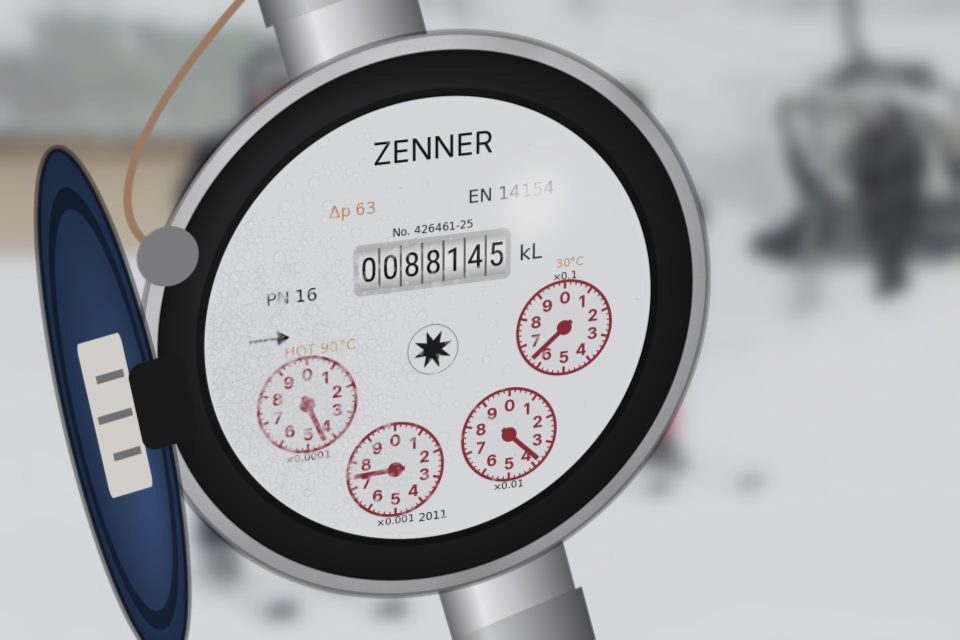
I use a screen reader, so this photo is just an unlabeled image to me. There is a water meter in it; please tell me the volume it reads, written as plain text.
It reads 88145.6374 kL
